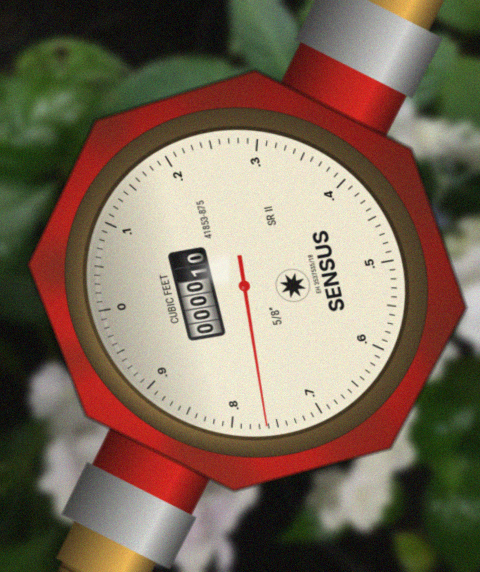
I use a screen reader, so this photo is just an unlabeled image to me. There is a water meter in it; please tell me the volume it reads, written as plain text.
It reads 9.76 ft³
